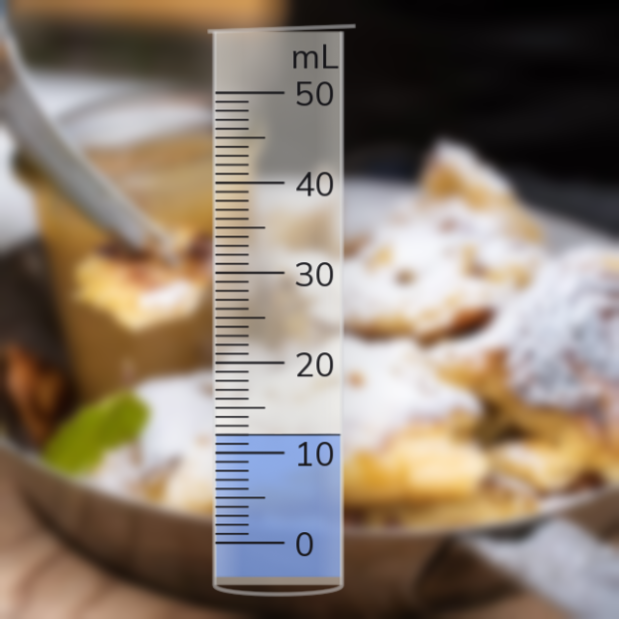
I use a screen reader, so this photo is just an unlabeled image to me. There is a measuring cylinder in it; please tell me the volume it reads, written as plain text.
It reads 12 mL
